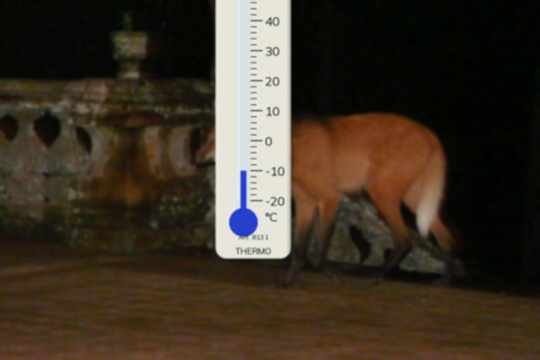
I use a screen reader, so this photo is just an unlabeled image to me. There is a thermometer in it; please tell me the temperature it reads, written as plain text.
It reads -10 °C
